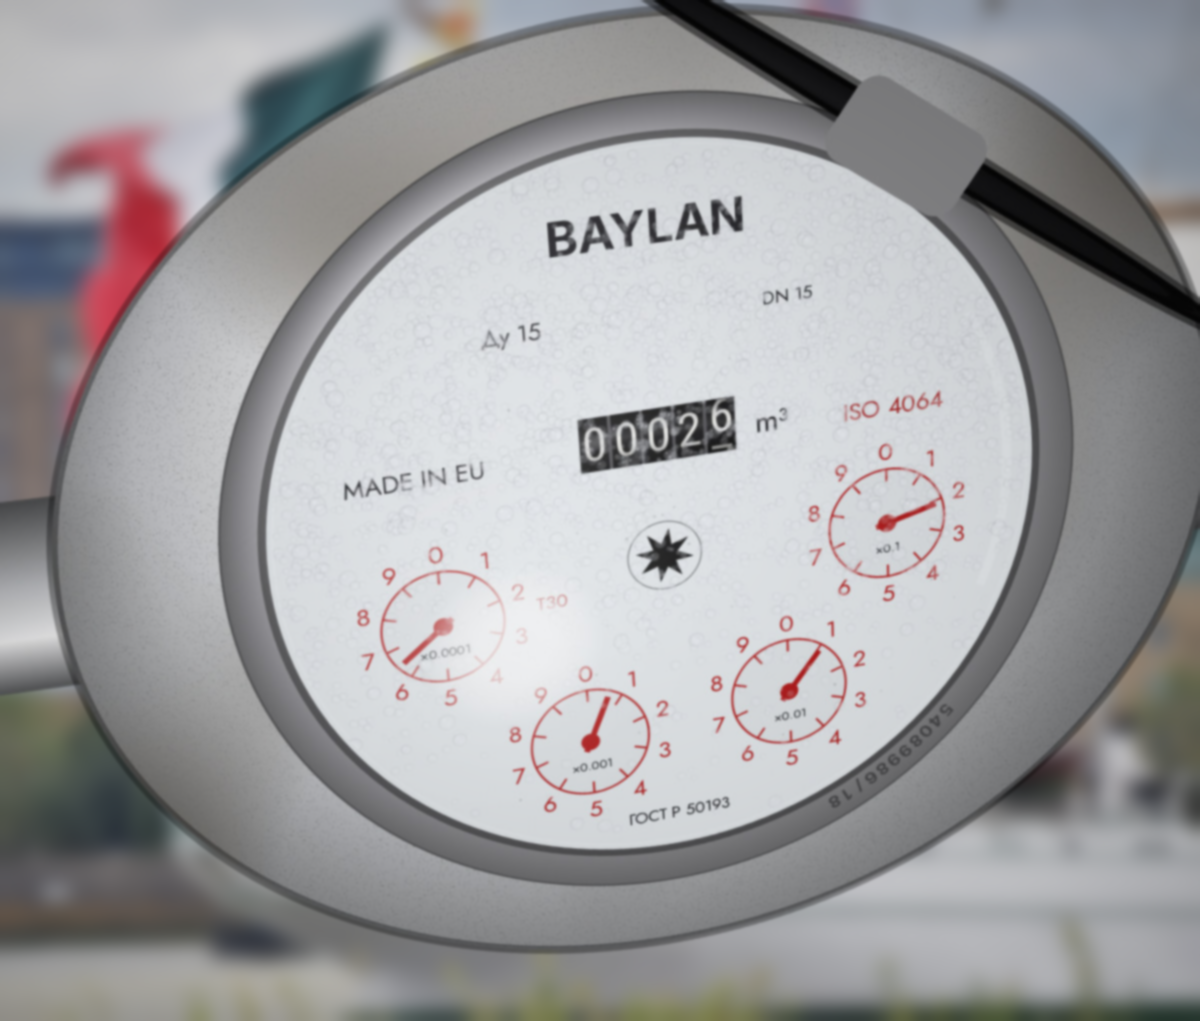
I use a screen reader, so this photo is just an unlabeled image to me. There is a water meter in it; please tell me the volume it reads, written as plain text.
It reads 26.2106 m³
